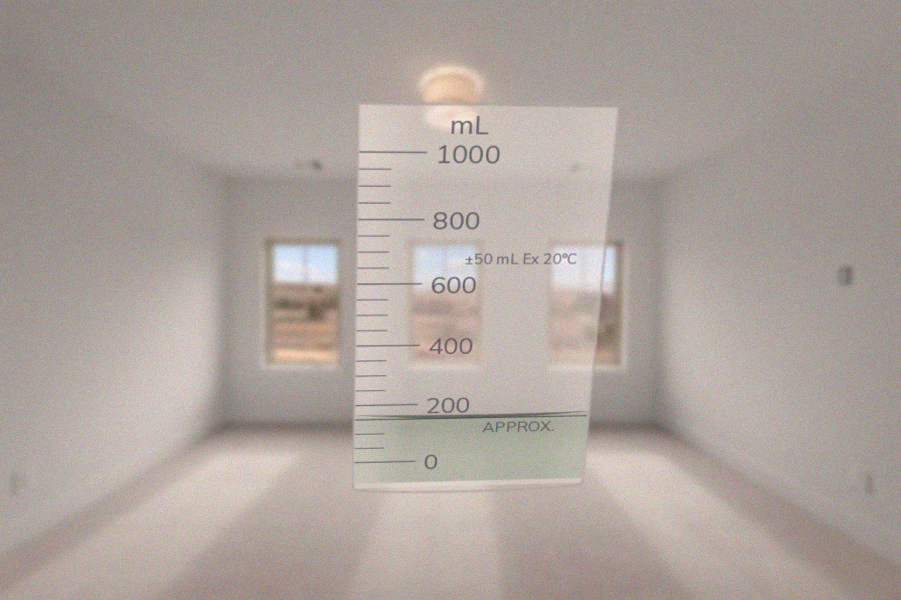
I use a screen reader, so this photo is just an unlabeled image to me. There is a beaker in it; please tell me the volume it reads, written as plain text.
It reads 150 mL
